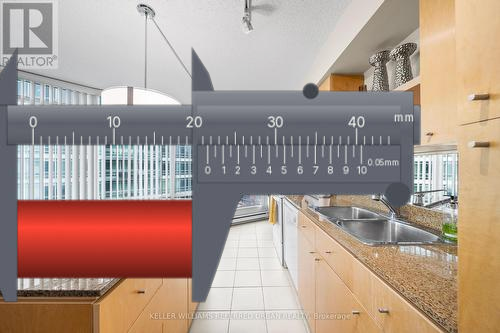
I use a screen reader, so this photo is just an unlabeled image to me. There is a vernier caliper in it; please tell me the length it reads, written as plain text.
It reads 21.6 mm
